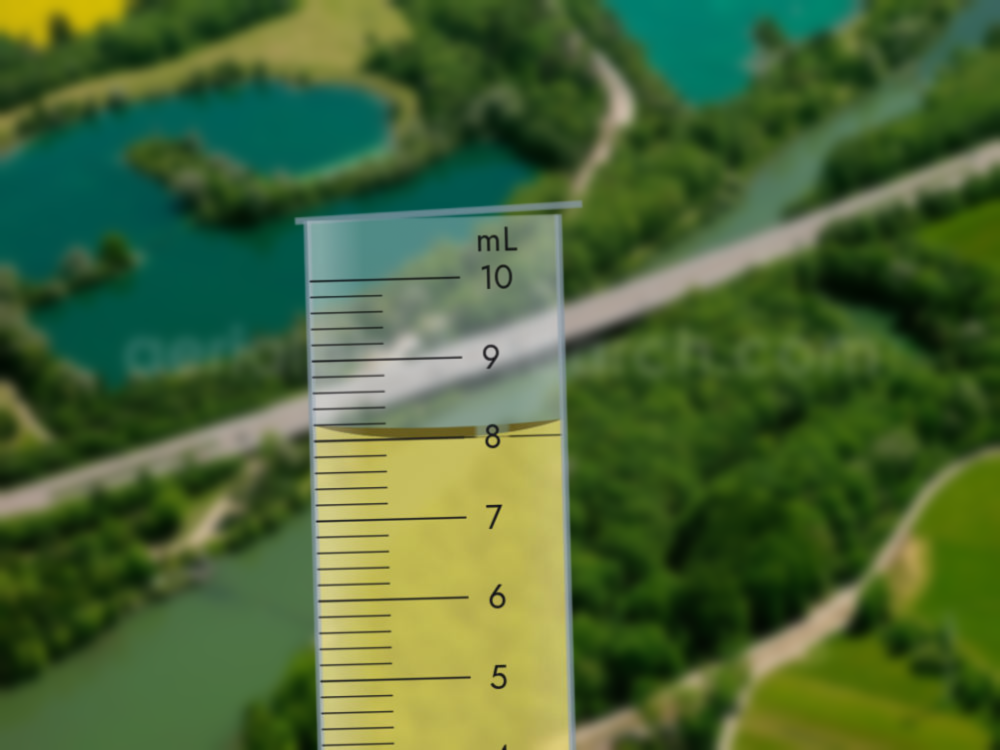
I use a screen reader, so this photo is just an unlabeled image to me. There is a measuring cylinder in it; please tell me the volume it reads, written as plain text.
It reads 8 mL
